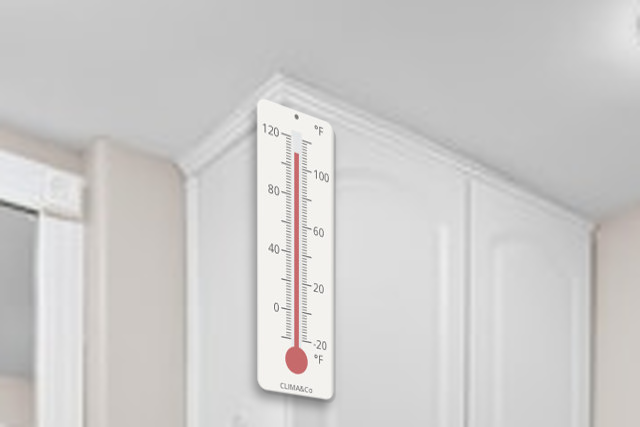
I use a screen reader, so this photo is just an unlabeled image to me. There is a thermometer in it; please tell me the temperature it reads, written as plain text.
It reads 110 °F
